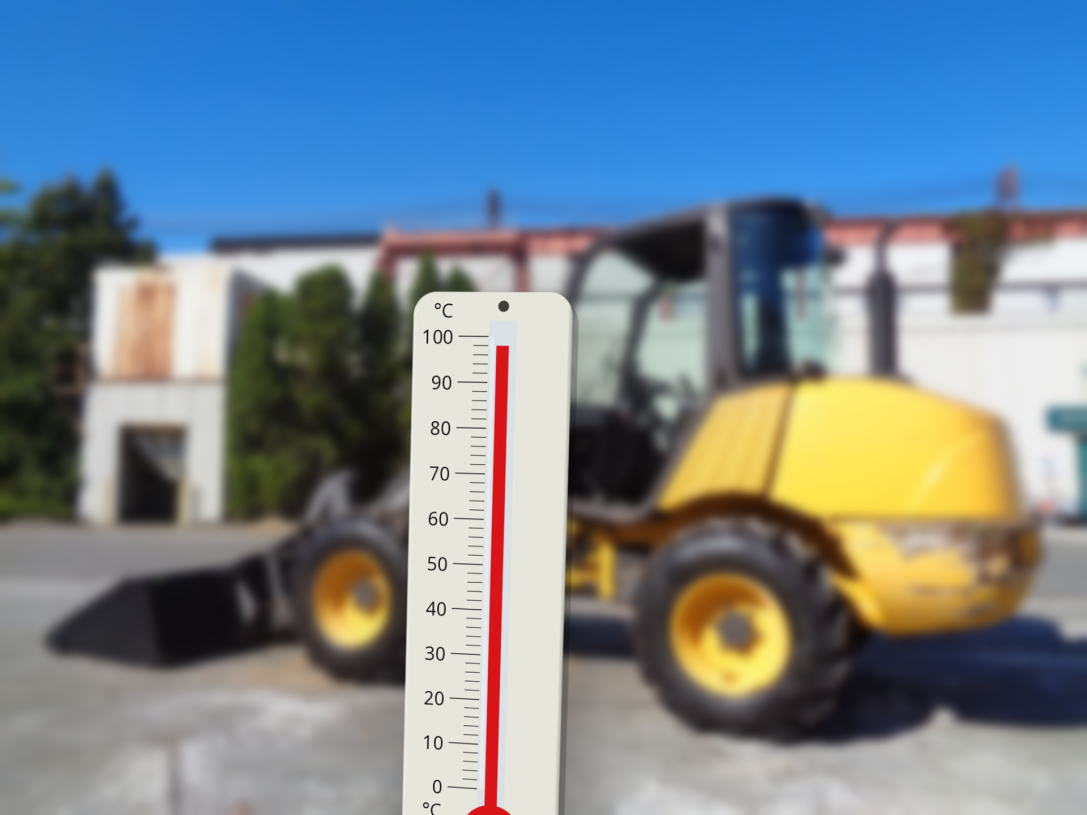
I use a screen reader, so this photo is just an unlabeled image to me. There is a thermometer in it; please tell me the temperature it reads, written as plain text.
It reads 98 °C
